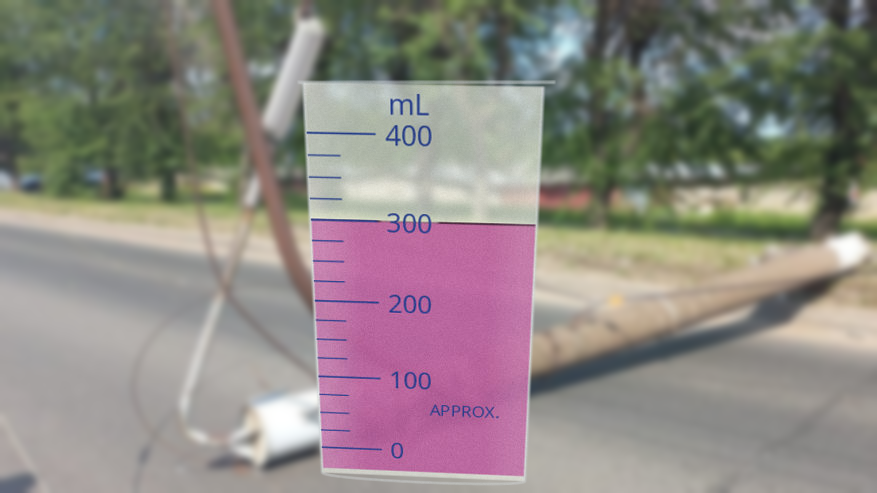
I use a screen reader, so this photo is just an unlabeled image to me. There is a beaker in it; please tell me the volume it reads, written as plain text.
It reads 300 mL
